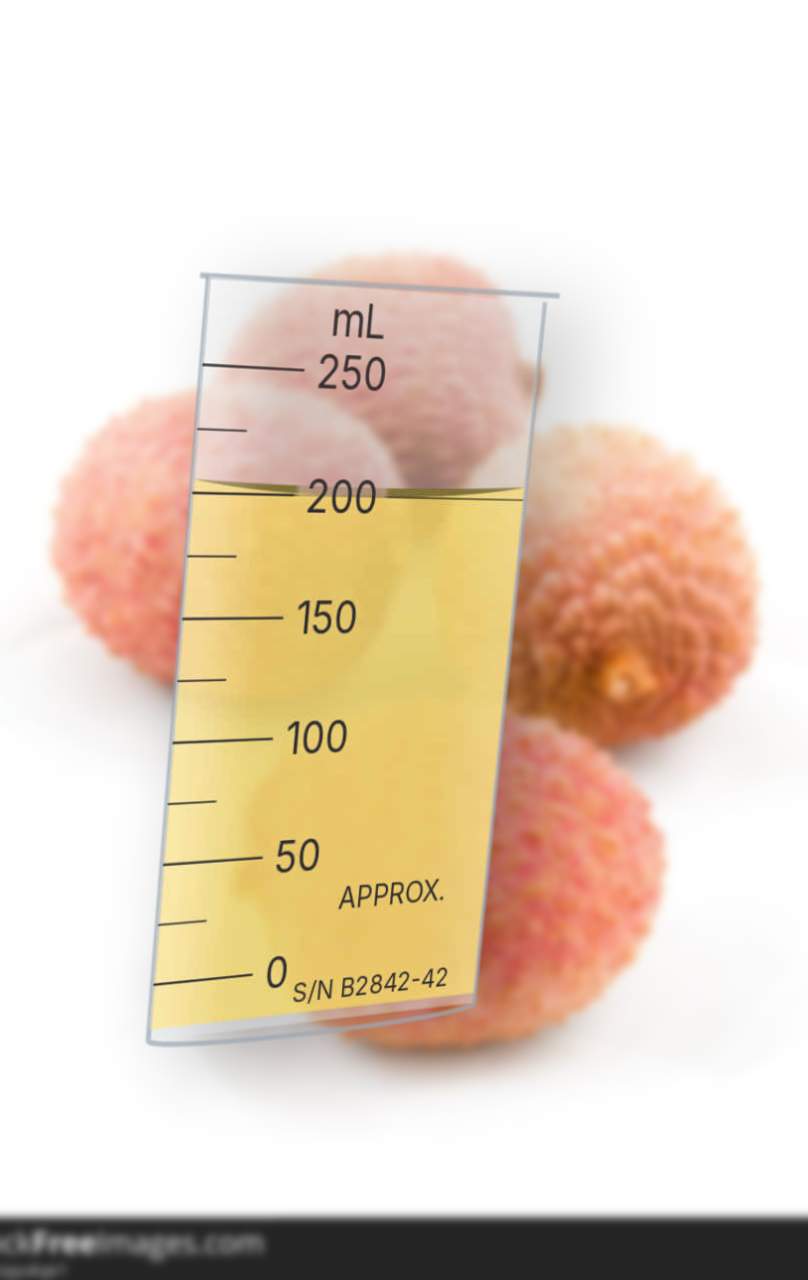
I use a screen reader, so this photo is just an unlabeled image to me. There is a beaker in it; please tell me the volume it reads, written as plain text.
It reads 200 mL
